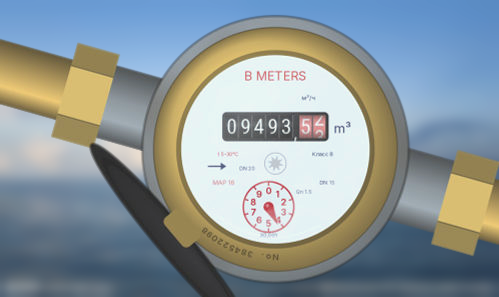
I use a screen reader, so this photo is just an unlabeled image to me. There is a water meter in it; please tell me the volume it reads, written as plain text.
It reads 9493.524 m³
